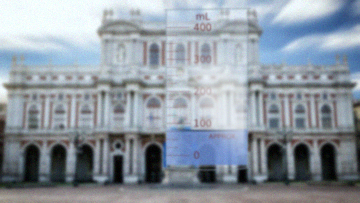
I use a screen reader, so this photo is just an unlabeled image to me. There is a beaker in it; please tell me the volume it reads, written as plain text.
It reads 75 mL
